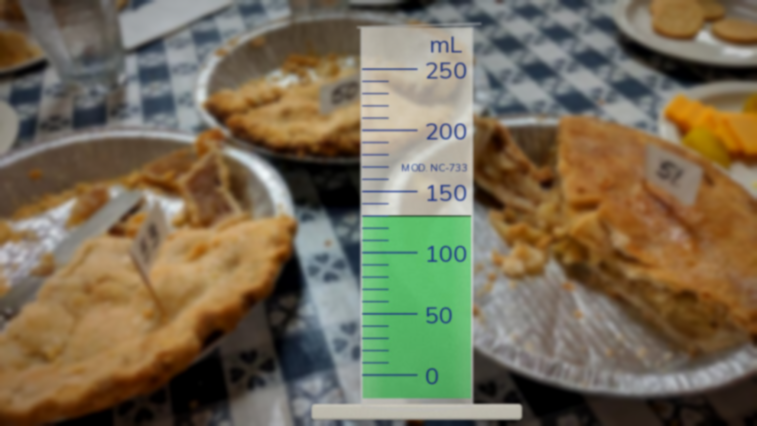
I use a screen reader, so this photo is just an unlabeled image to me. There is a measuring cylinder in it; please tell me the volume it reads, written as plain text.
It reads 130 mL
